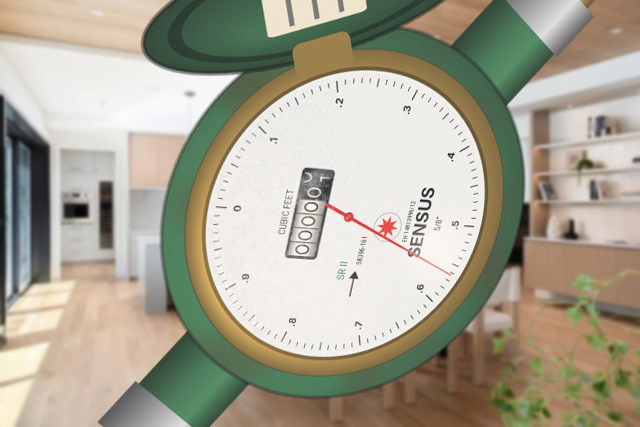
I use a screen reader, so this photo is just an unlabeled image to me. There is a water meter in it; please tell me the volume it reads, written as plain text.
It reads 0.56 ft³
